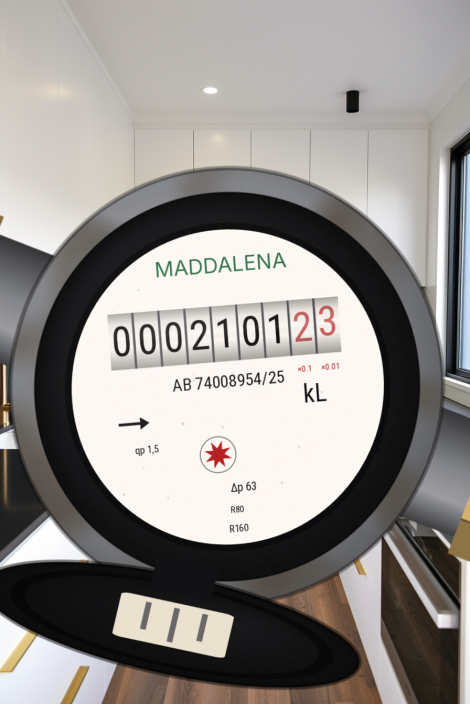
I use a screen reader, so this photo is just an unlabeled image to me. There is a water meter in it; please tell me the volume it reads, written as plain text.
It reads 2101.23 kL
